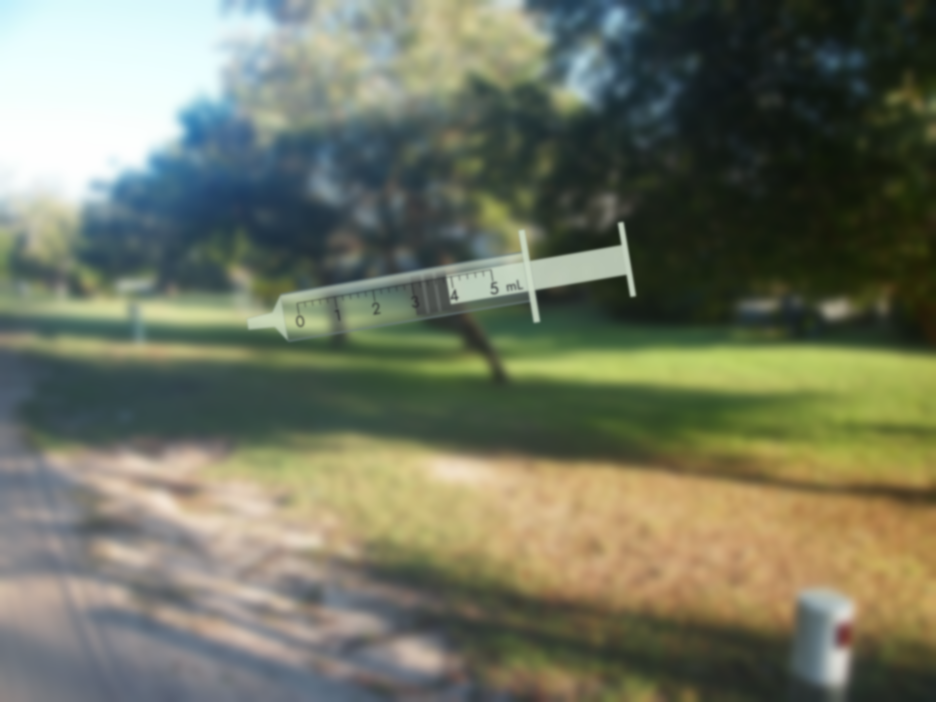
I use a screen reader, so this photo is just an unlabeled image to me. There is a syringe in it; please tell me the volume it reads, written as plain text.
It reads 3 mL
